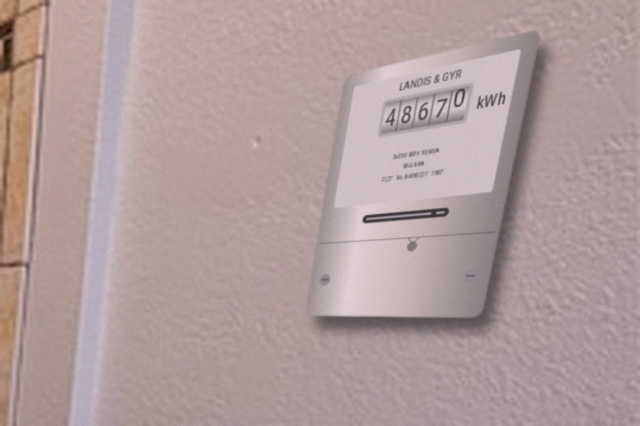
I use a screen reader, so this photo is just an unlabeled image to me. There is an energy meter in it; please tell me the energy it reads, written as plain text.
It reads 48670 kWh
